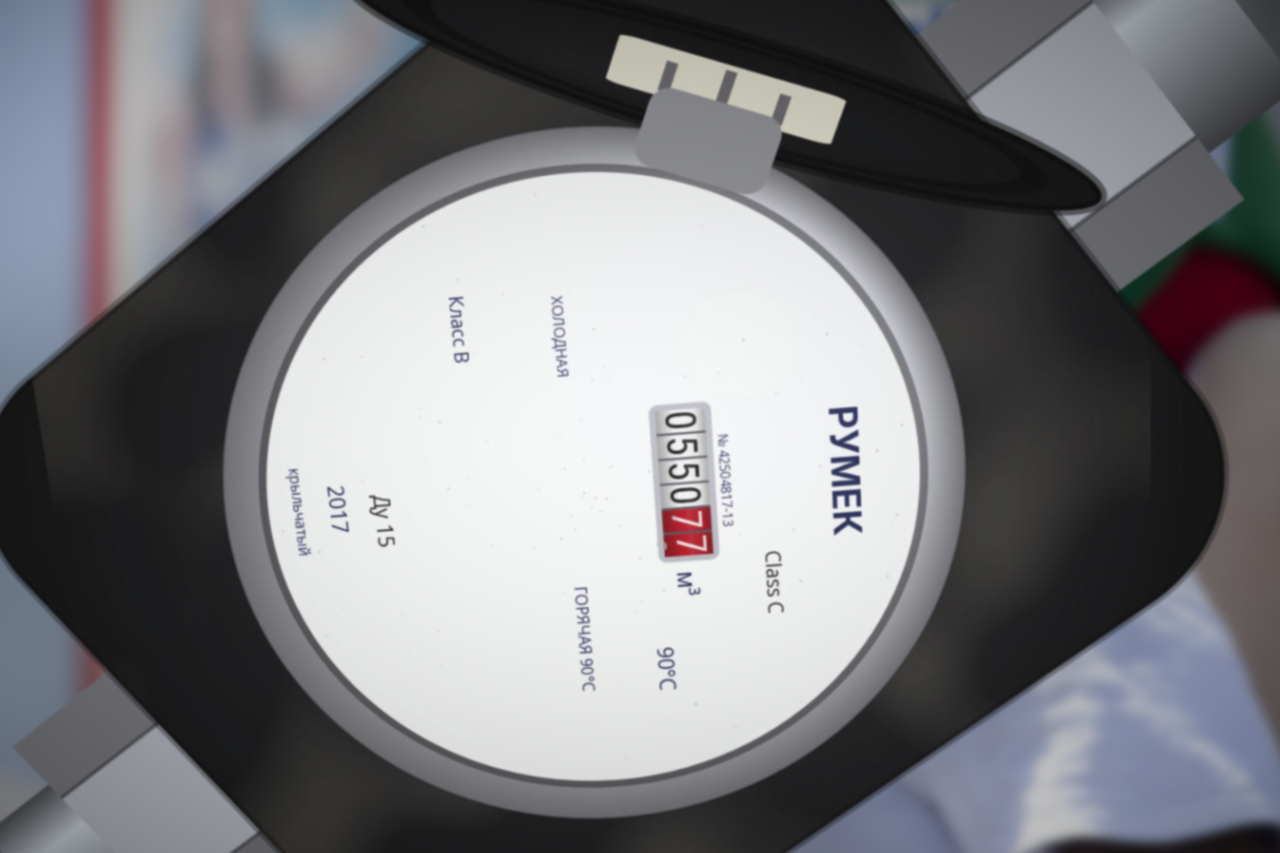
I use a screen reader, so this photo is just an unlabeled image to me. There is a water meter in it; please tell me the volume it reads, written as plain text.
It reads 550.77 m³
